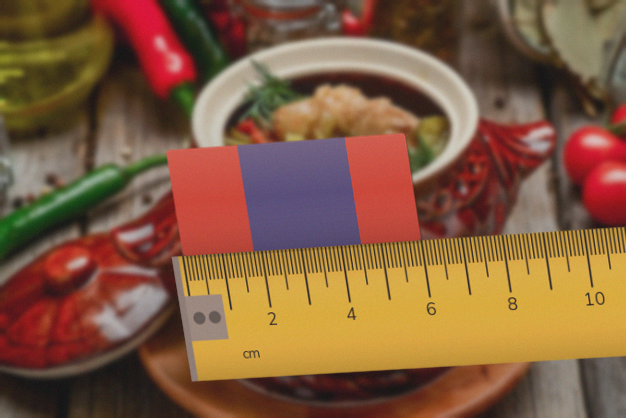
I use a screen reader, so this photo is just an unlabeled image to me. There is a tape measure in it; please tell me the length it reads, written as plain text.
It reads 6 cm
